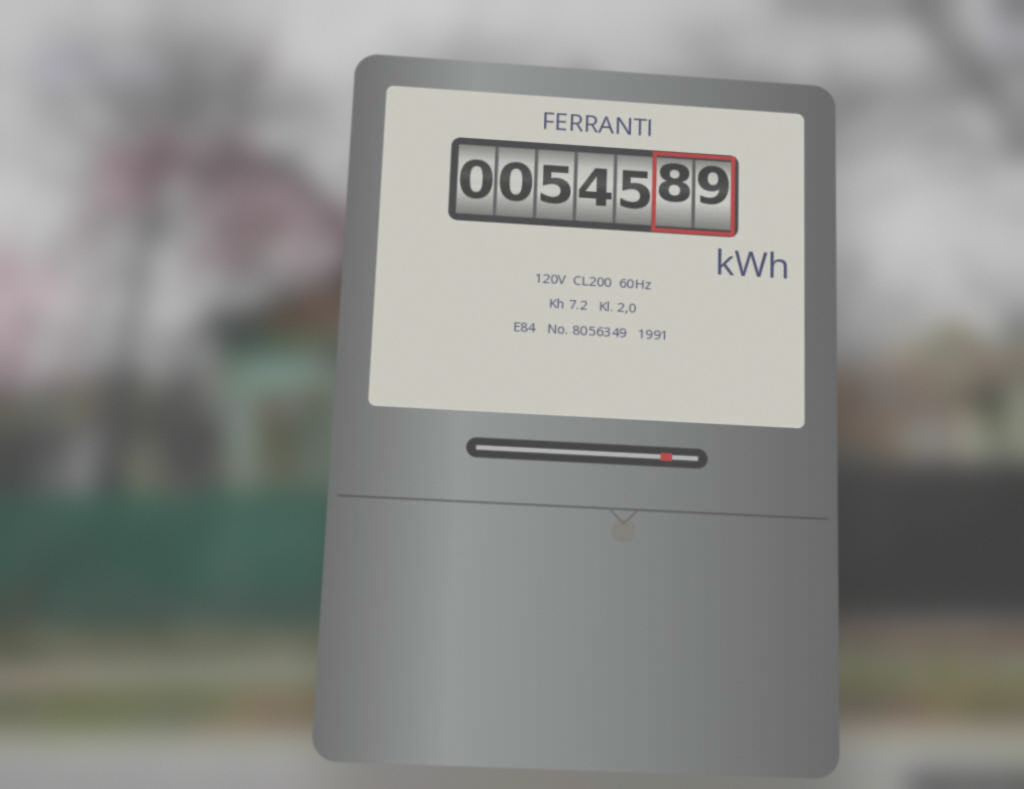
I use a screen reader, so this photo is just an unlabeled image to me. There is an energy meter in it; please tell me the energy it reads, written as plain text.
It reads 545.89 kWh
